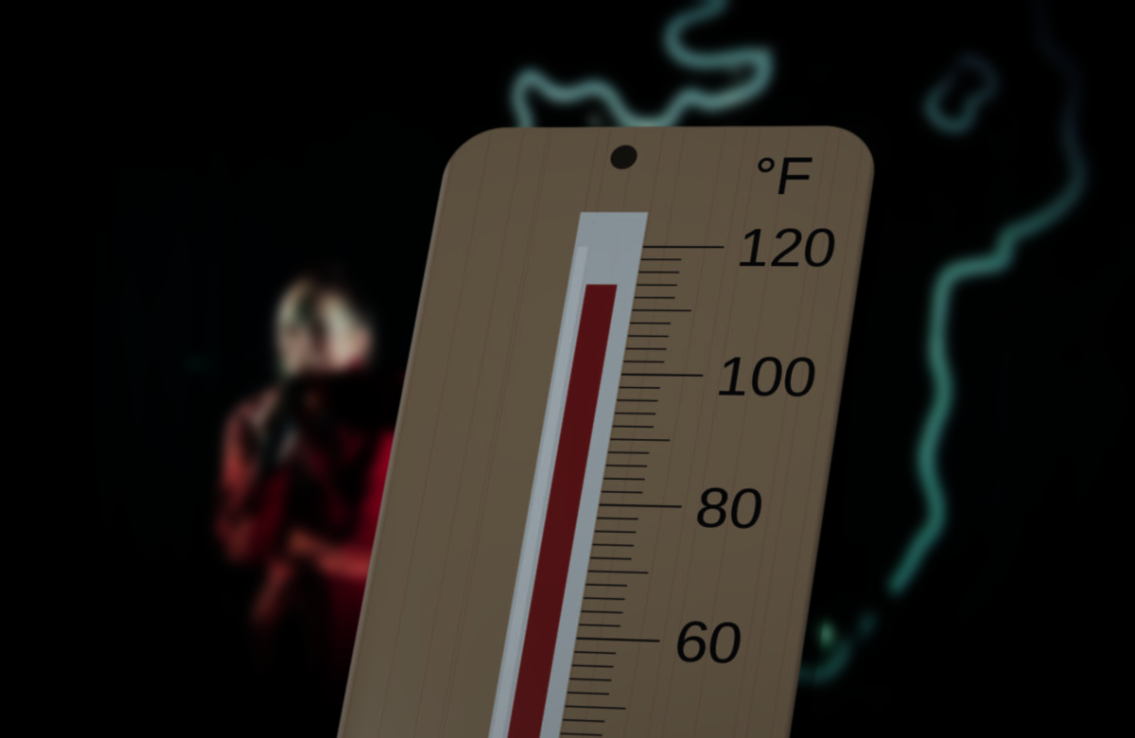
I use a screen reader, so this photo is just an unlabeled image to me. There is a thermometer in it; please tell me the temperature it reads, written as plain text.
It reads 114 °F
